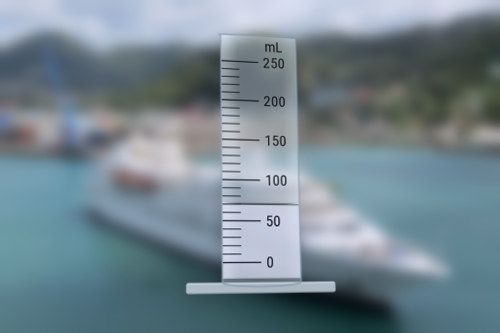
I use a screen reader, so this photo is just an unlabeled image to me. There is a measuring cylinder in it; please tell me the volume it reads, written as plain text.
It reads 70 mL
